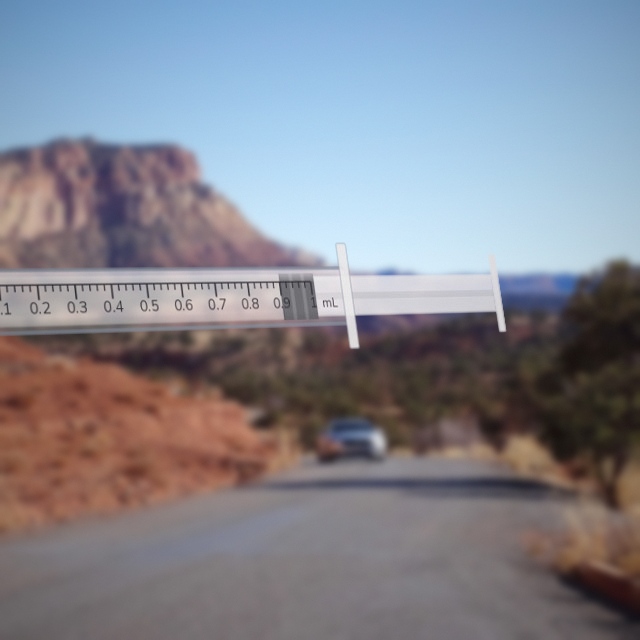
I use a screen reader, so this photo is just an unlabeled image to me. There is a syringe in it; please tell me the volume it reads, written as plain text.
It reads 0.9 mL
